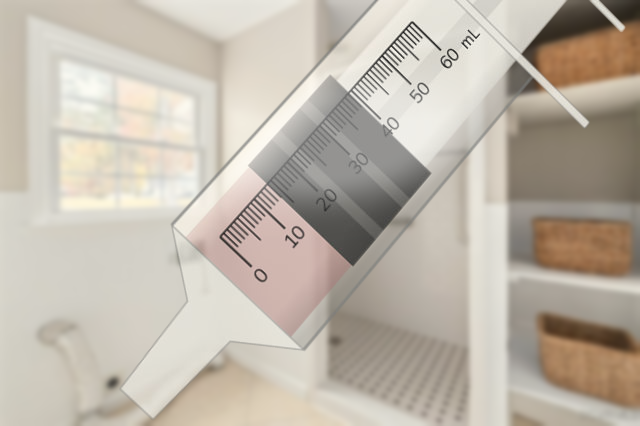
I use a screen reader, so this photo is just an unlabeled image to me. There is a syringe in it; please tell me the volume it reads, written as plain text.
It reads 14 mL
